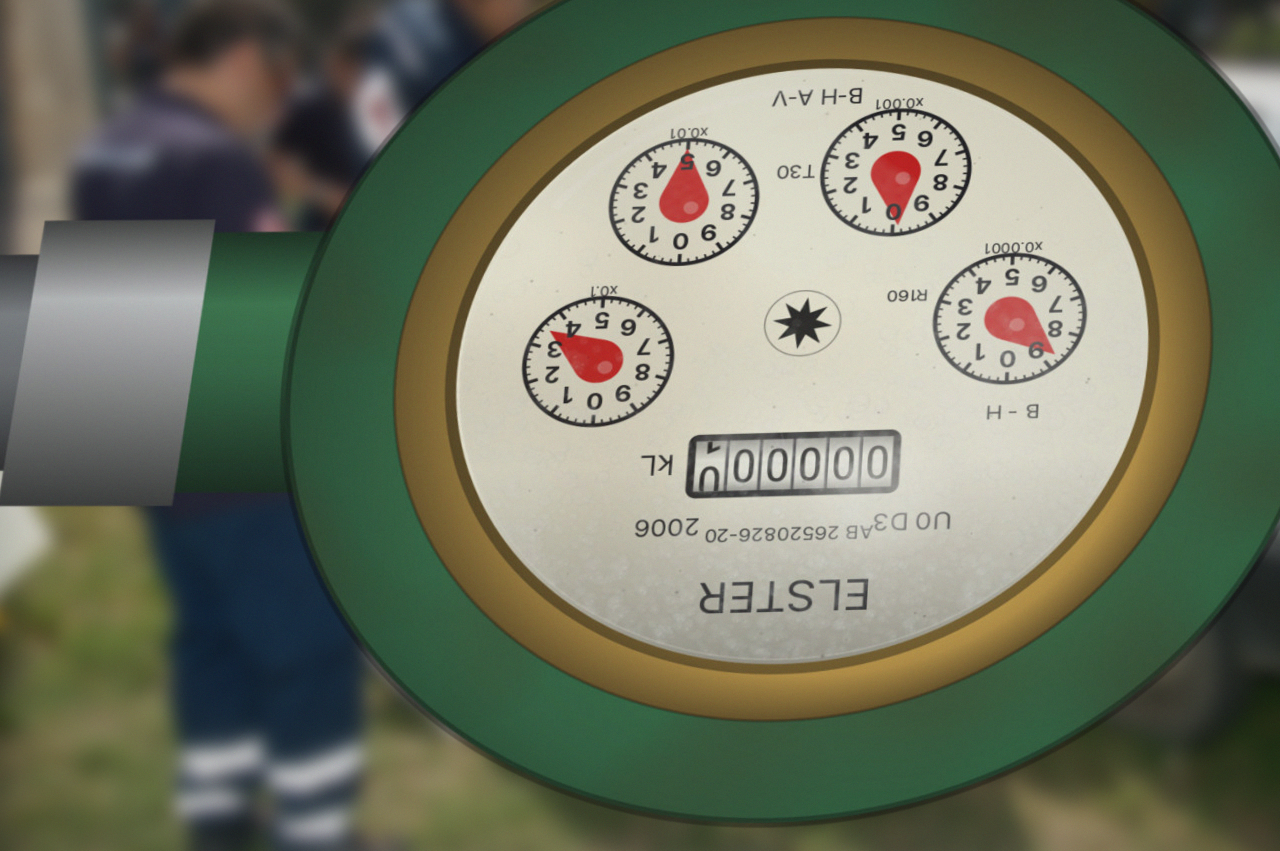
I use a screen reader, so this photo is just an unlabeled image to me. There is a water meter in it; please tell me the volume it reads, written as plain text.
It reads 0.3498 kL
